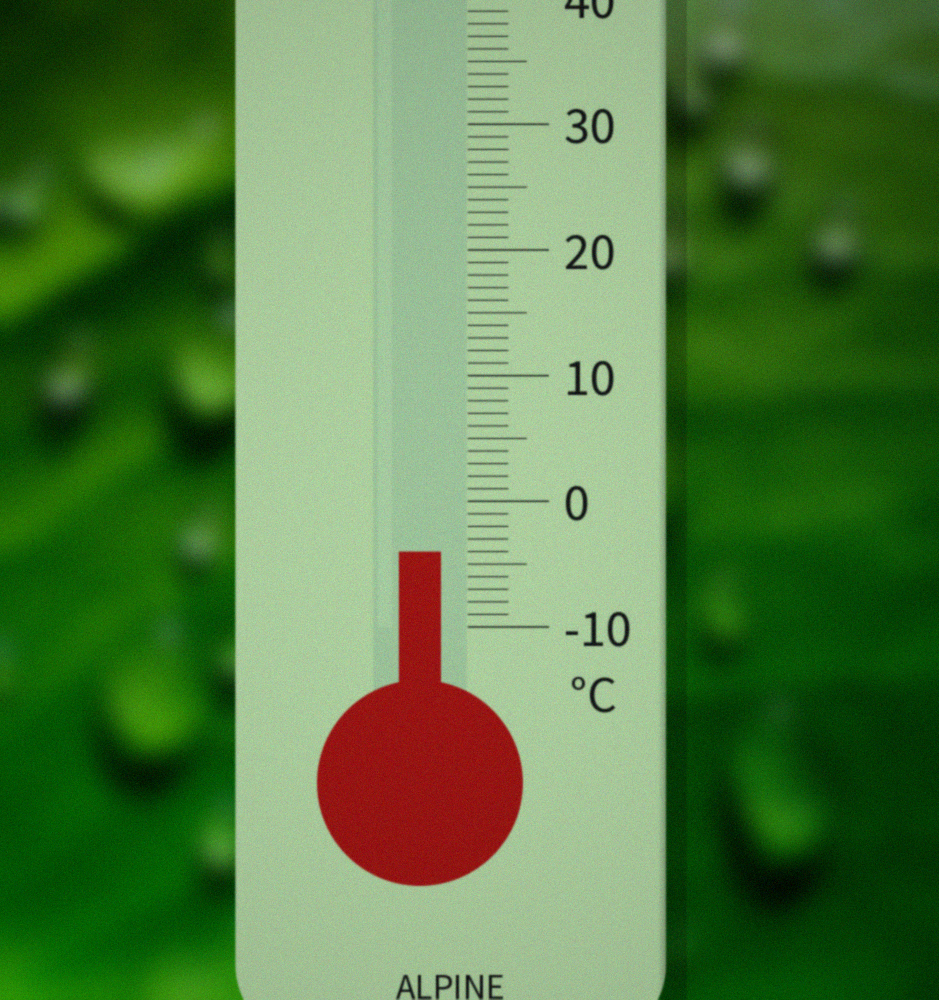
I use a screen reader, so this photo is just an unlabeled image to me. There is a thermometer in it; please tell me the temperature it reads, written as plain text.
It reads -4 °C
